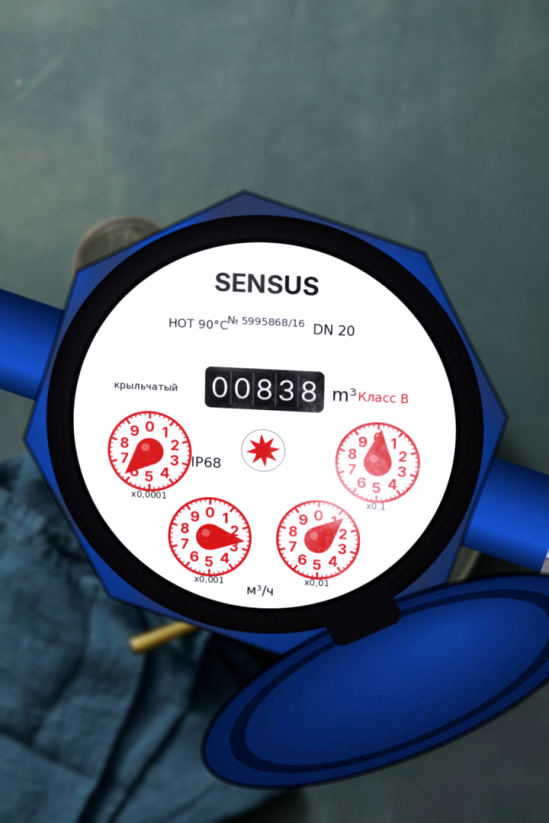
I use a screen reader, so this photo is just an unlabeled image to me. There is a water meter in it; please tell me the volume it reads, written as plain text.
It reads 838.0126 m³
